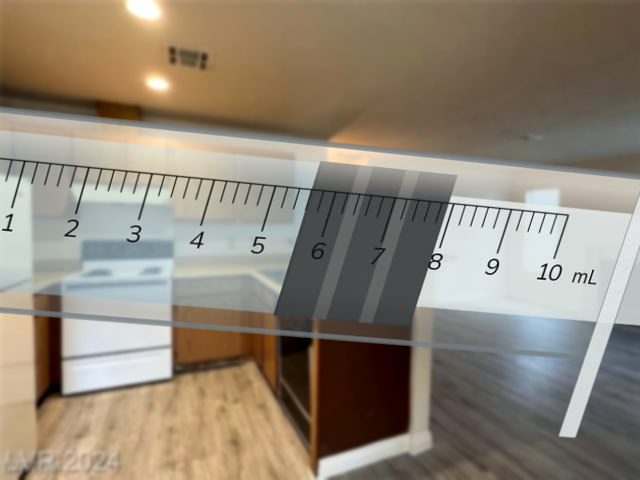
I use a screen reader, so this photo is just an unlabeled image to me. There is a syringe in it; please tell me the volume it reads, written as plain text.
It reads 5.6 mL
